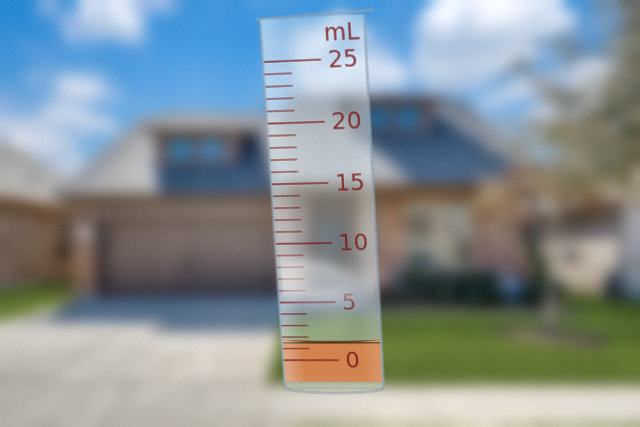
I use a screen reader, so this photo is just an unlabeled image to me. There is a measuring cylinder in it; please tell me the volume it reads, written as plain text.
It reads 1.5 mL
